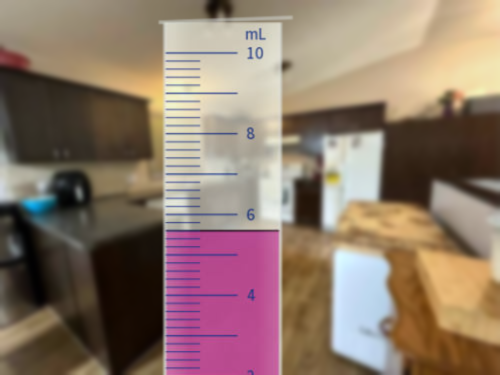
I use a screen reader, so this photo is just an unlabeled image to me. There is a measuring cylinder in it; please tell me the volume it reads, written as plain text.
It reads 5.6 mL
